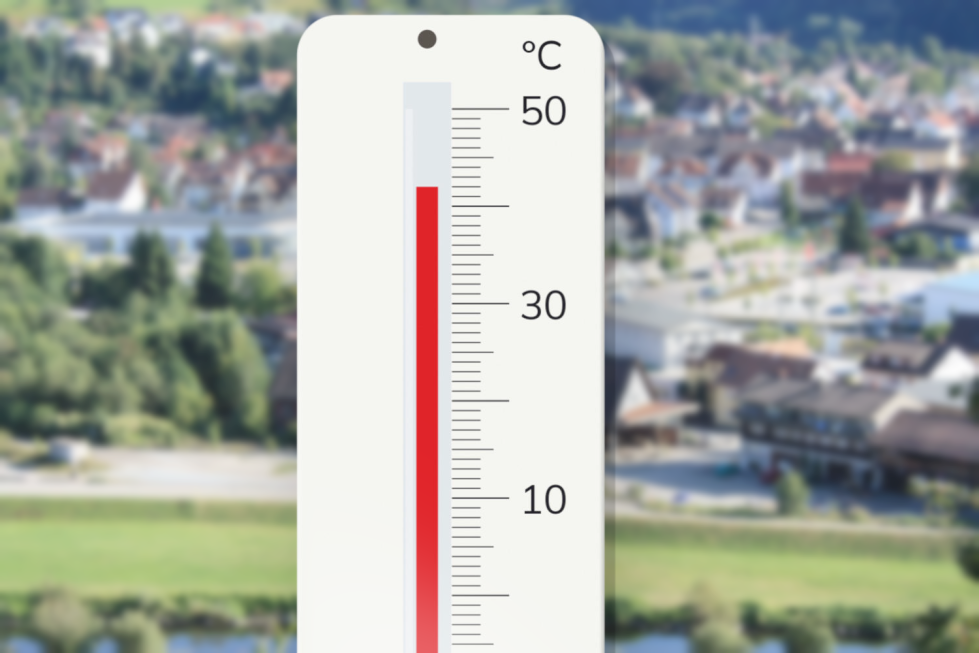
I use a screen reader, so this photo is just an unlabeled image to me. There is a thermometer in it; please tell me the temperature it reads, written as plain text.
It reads 42 °C
